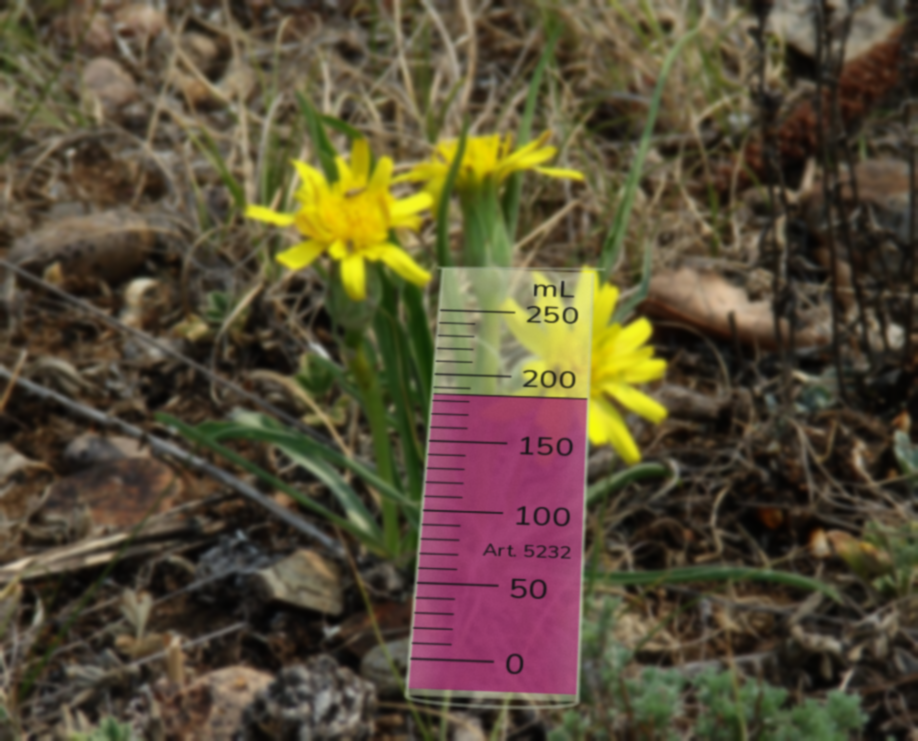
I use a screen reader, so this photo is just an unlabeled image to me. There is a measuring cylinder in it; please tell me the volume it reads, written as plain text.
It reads 185 mL
